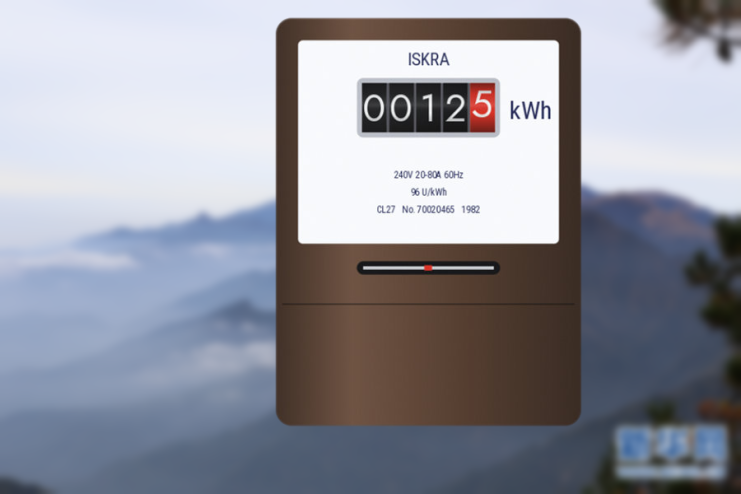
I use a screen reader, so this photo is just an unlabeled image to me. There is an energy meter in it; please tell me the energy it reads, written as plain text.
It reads 12.5 kWh
